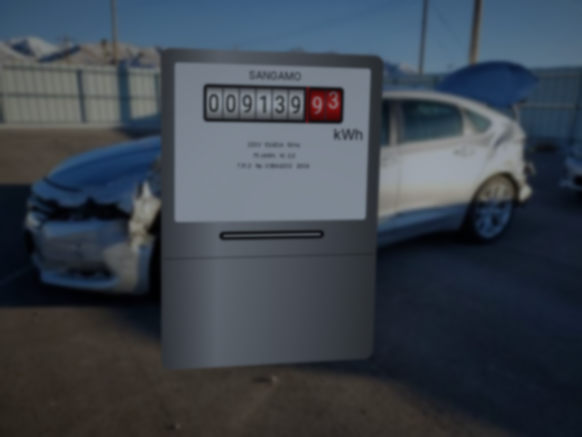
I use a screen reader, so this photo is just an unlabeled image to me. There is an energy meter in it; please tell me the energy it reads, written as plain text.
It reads 9139.93 kWh
